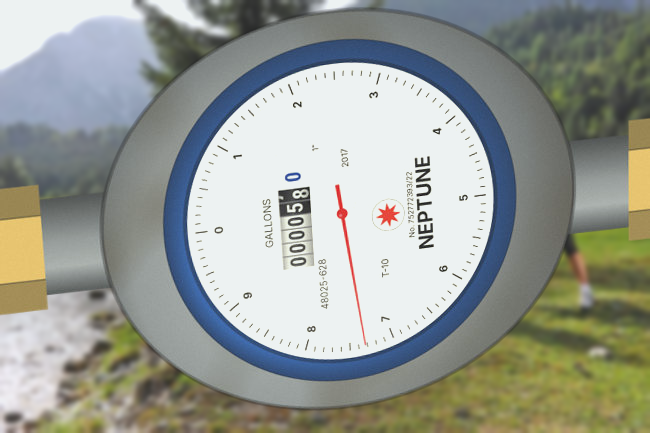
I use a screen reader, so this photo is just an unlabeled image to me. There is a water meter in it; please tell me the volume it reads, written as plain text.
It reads 577.3 gal
